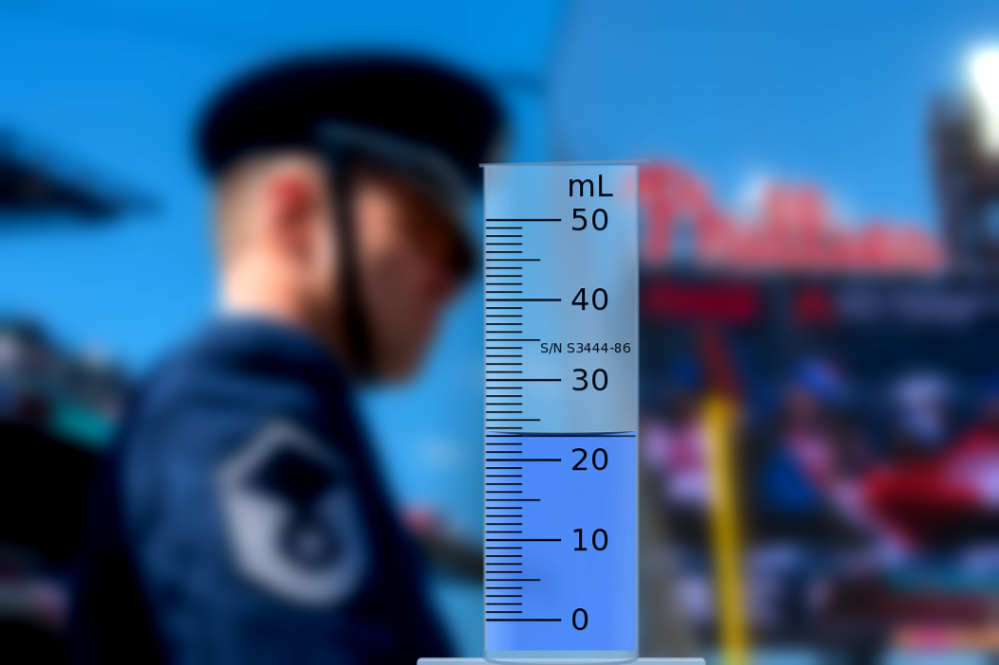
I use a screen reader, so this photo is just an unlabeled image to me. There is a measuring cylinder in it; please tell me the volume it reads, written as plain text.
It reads 23 mL
